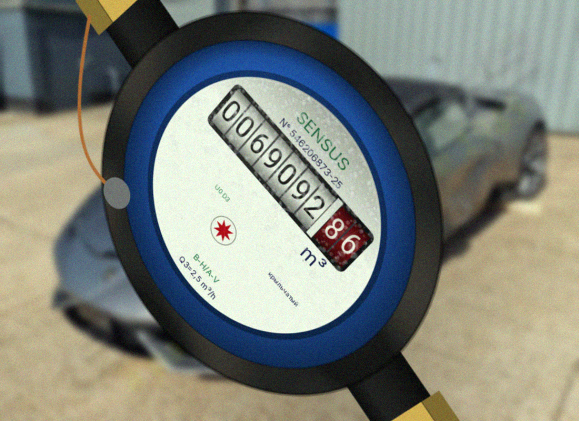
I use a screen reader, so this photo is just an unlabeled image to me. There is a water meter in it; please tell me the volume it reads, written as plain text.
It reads 69092.86 m³
